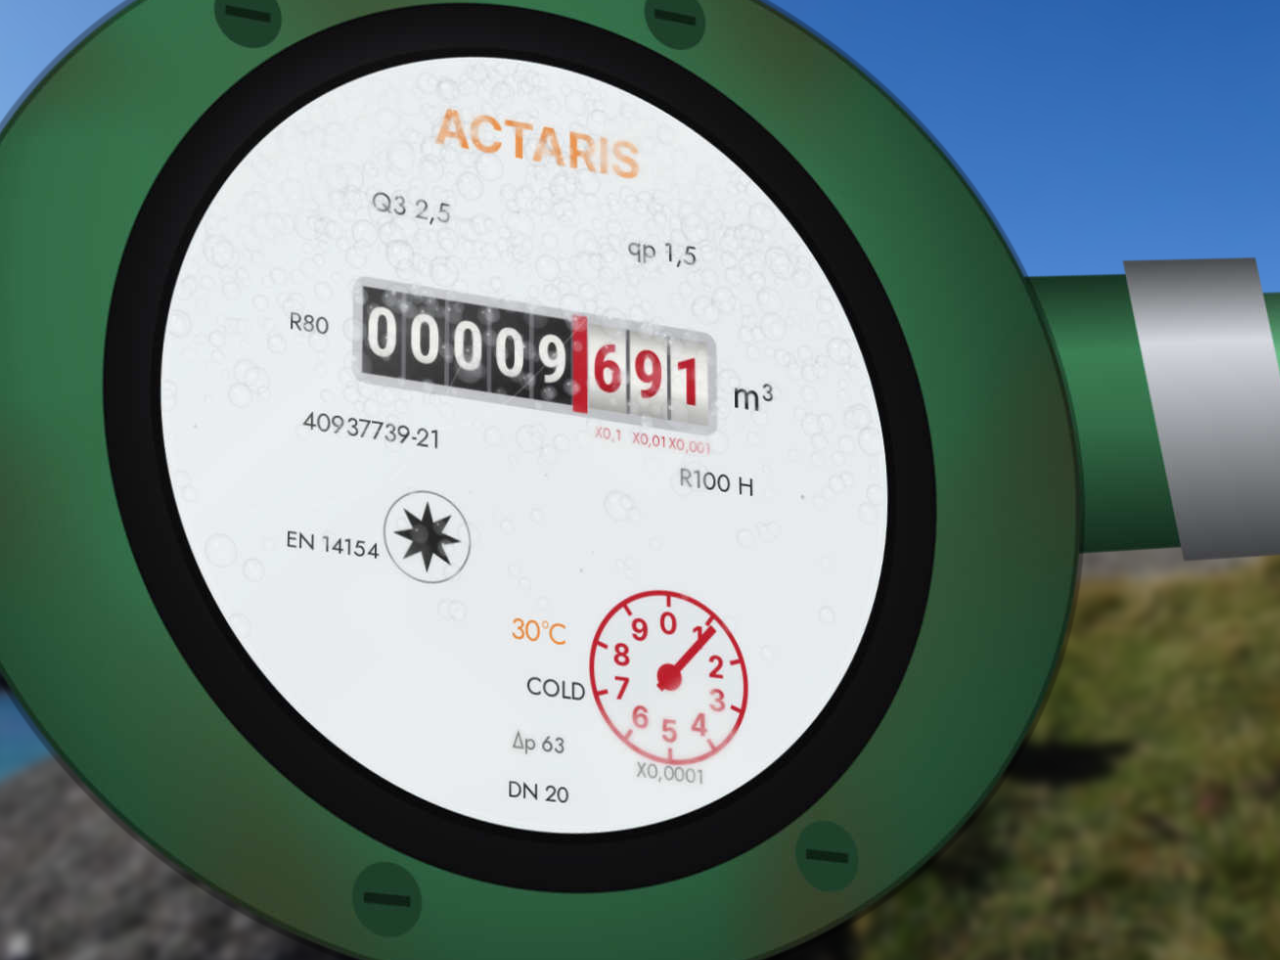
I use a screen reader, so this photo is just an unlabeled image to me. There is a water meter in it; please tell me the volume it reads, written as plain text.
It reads 9.6911 m³
